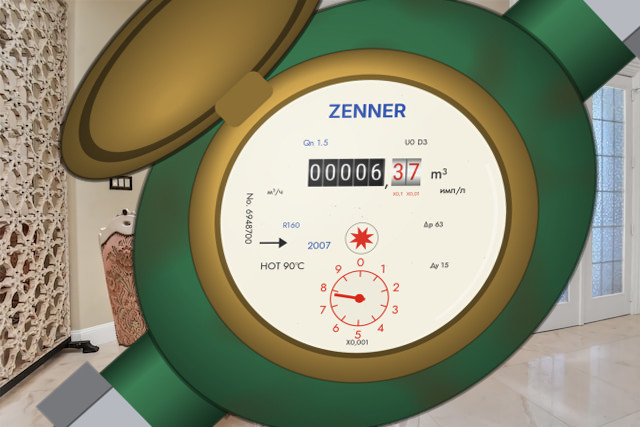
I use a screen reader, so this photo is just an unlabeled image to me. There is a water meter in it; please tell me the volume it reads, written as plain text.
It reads 6.377 m³
